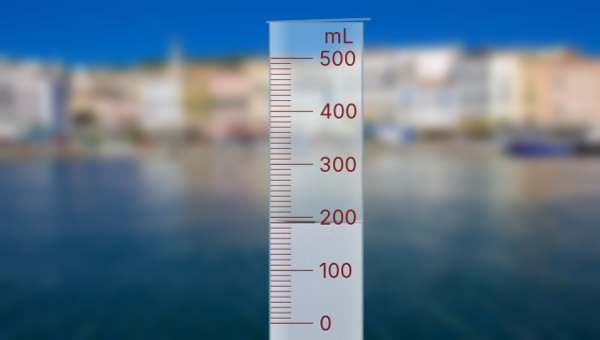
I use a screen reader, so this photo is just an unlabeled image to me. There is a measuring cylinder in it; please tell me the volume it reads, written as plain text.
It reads 190 mL
